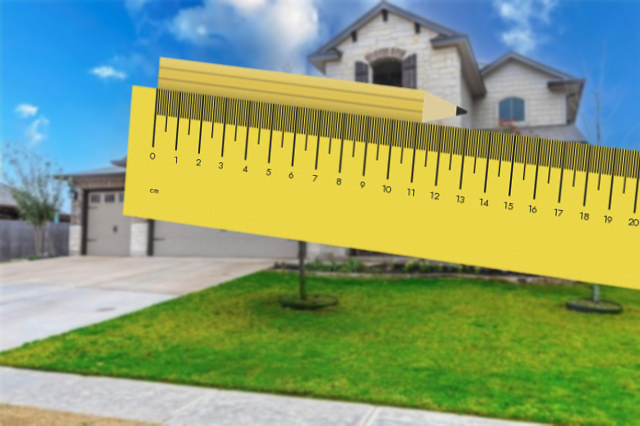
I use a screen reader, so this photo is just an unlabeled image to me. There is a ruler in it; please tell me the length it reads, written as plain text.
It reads 13 cm
